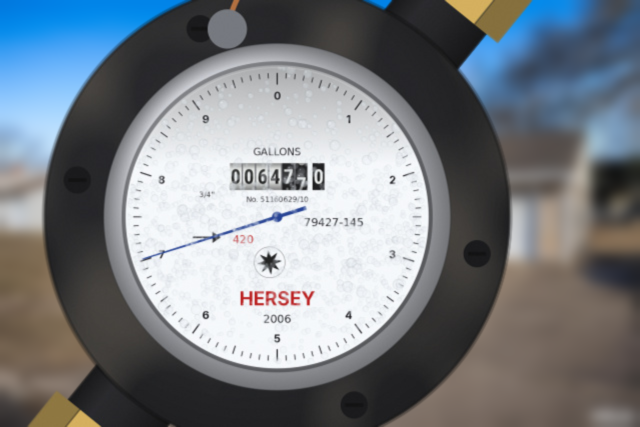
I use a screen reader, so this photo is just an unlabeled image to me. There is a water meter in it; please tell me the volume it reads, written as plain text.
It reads 64767.0 gal
